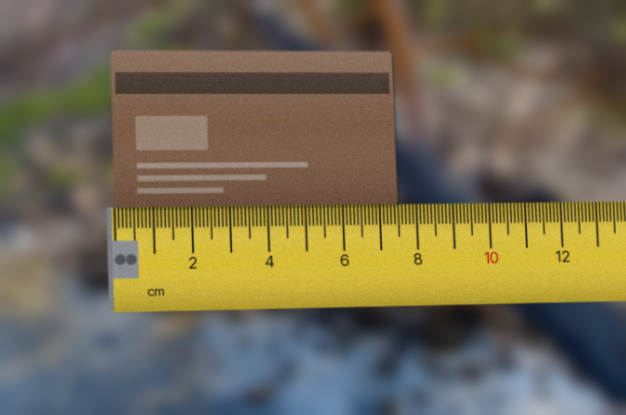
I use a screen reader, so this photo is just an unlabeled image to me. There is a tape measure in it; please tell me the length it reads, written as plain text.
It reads 7.5 cm
